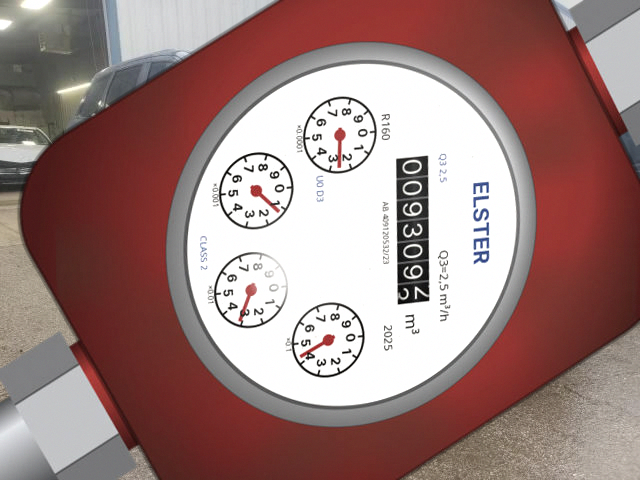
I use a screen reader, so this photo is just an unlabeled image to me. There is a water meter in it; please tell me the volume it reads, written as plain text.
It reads 93092.4312 m³
